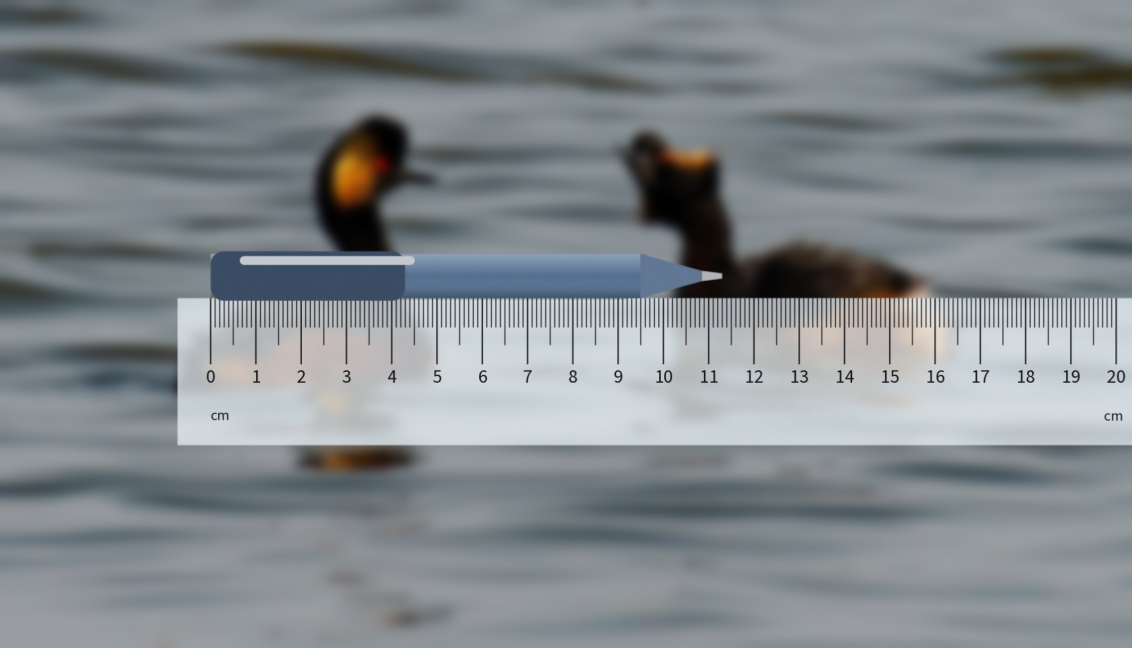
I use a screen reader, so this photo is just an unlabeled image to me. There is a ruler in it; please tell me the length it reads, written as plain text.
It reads 11.3 cm
